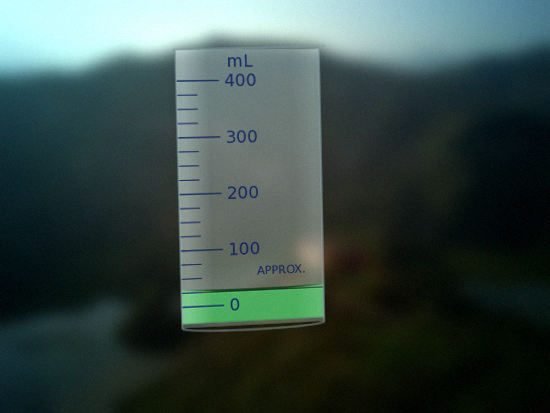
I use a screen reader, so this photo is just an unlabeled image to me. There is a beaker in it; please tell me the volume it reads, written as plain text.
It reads 25 mL
